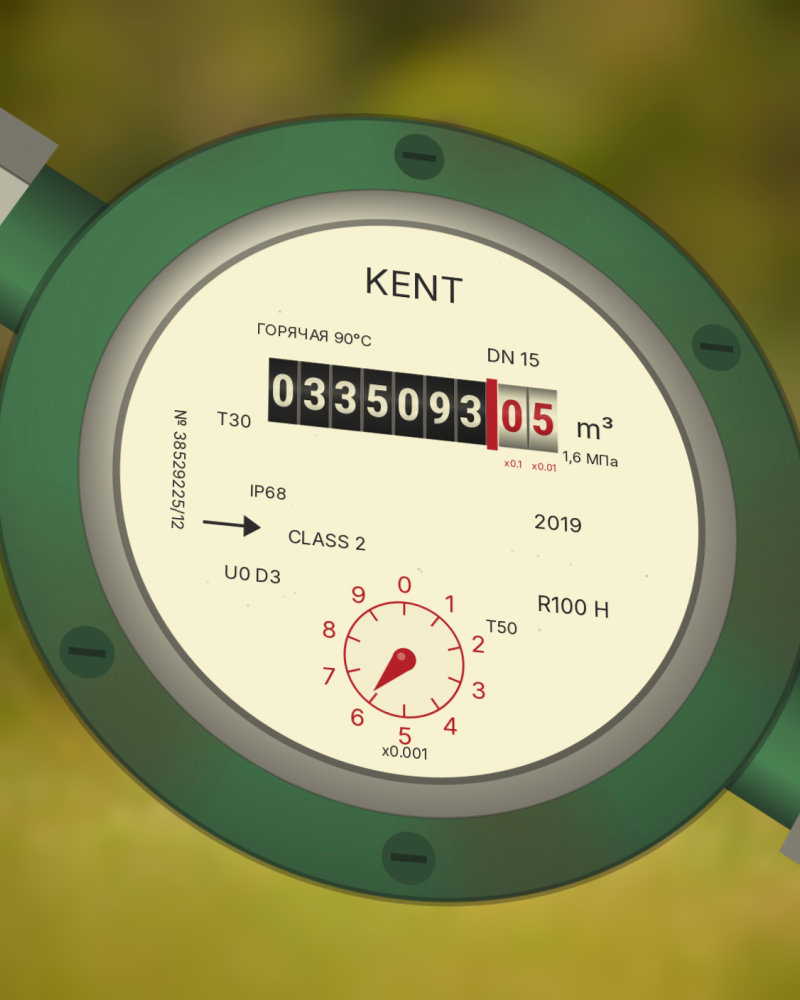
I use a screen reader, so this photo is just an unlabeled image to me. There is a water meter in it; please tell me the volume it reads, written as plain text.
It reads 335093.056 m³
